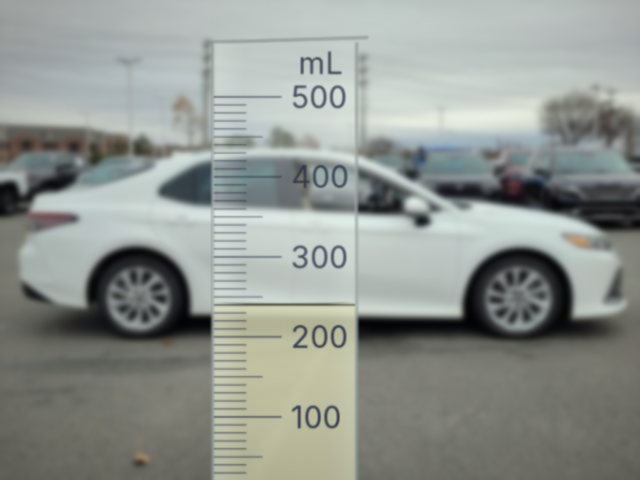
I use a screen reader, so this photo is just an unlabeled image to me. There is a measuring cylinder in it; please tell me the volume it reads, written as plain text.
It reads 240 mL
